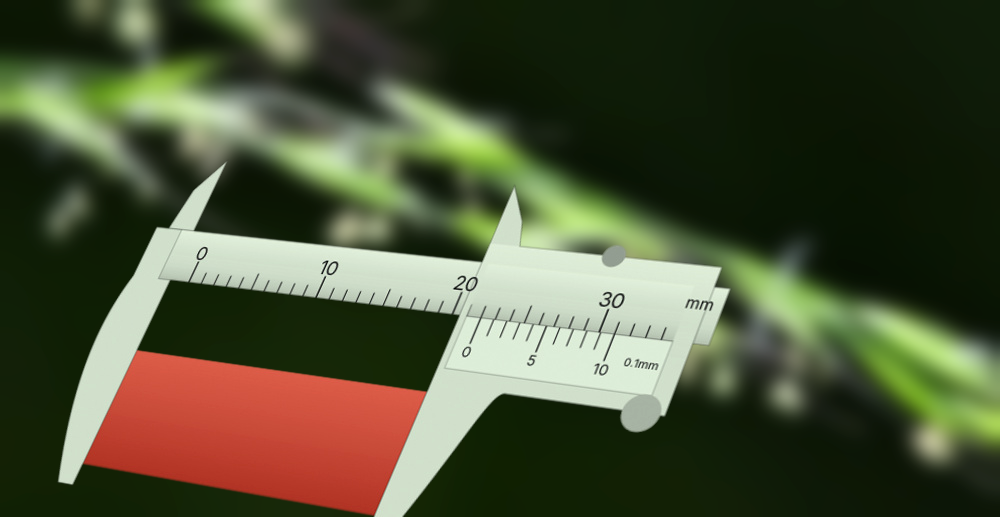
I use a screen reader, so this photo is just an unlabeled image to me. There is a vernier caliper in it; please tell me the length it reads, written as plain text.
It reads 22.0 mm
